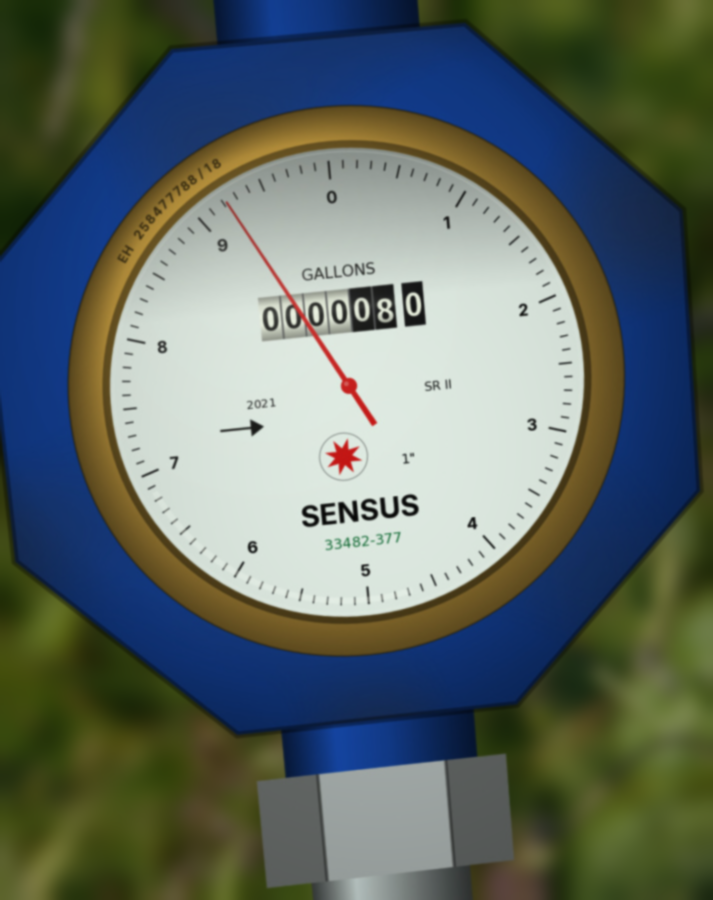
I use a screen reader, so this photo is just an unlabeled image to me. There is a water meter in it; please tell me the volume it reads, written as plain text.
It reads 79.2 gal
